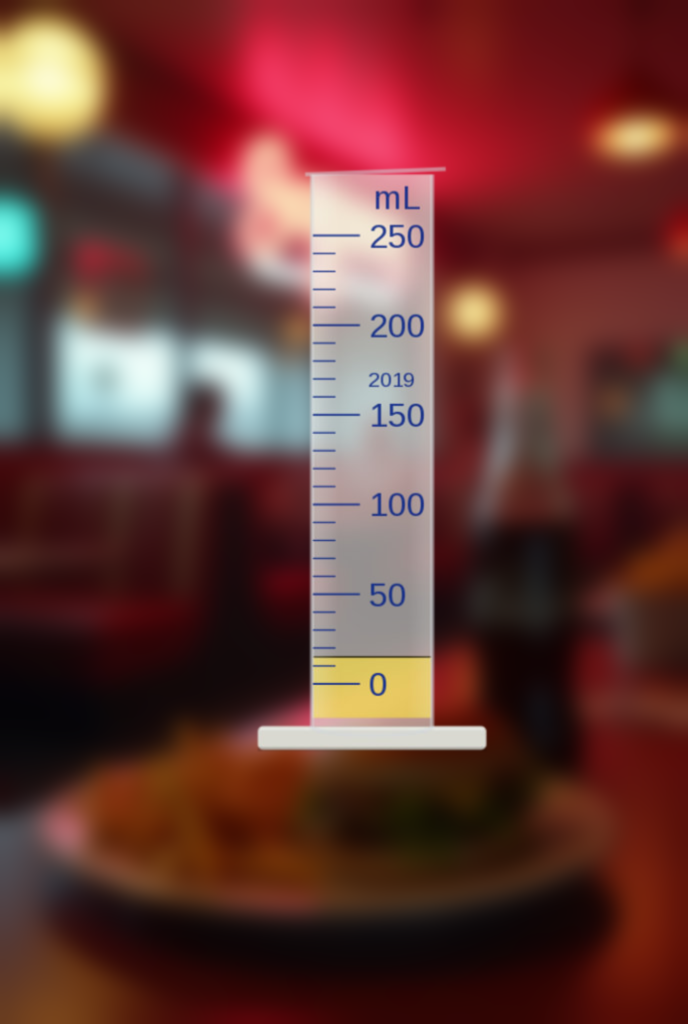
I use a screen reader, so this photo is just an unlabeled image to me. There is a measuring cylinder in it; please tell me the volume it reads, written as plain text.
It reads 15 mL
